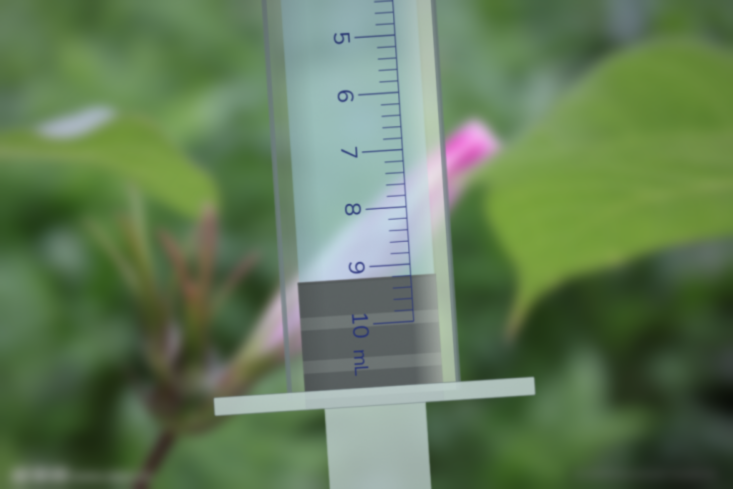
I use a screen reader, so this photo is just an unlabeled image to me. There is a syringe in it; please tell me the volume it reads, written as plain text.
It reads 9.2 mL
